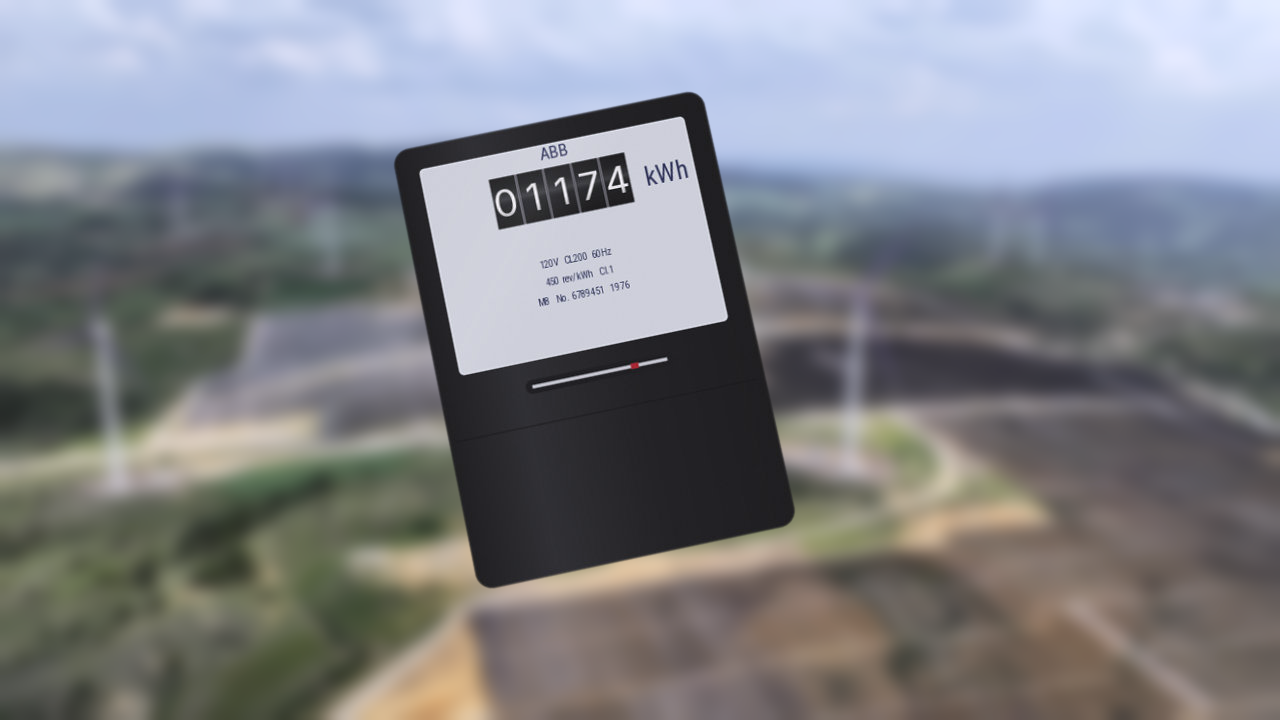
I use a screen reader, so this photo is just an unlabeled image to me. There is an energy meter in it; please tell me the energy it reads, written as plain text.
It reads 1174 kWh
